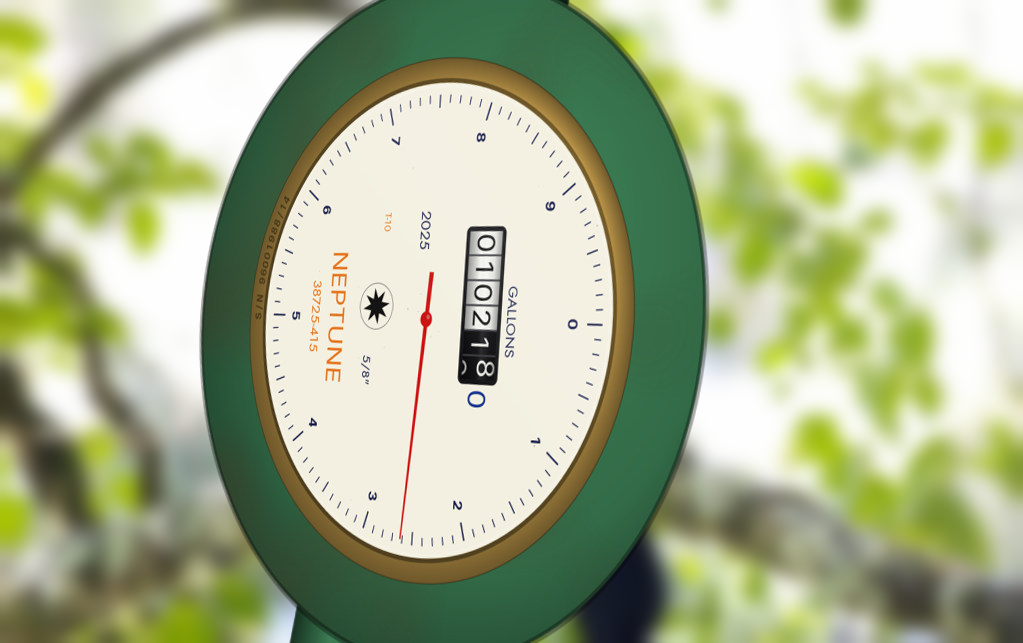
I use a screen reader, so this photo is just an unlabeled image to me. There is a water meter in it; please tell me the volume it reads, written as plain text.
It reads 102182.6 gal
